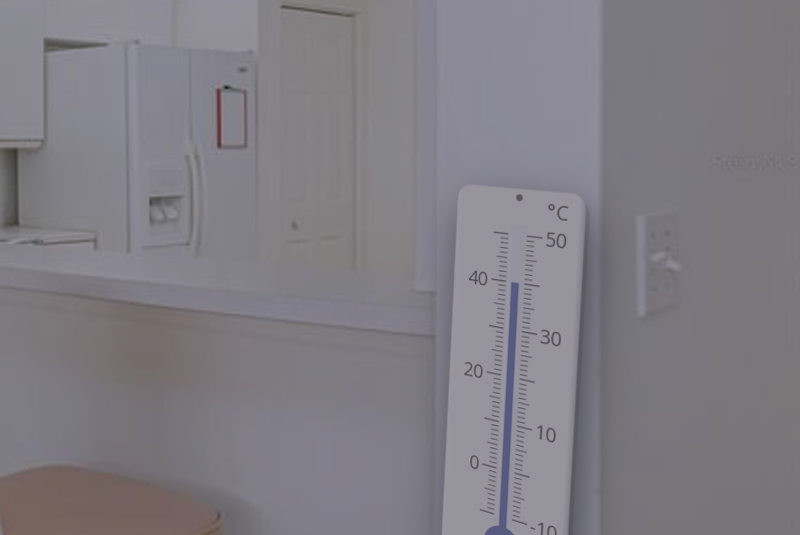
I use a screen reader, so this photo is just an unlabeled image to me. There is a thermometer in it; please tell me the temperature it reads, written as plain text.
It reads 40 °C
